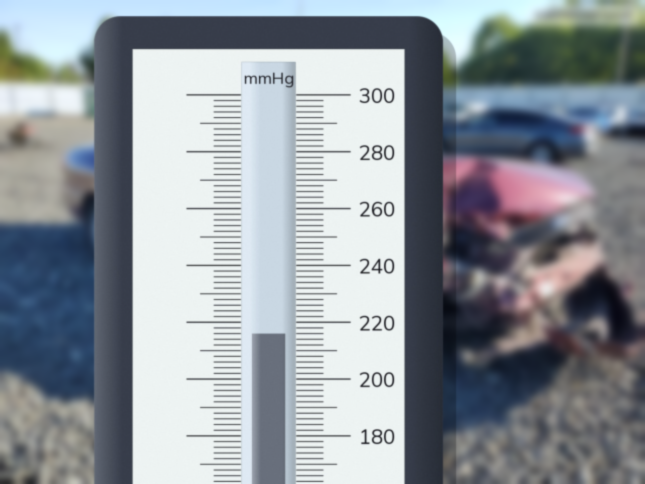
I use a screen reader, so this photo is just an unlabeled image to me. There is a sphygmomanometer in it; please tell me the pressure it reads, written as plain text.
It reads 216 mmHg
